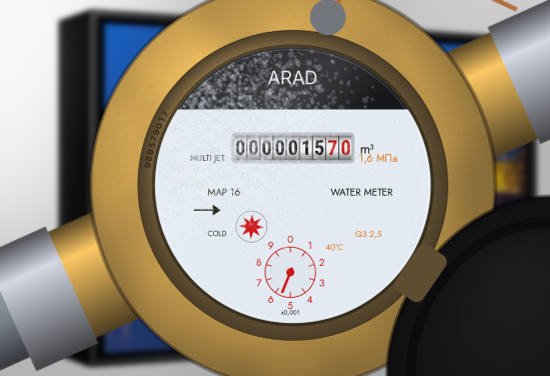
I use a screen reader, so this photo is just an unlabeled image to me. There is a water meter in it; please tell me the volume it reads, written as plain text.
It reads 15.705 m³
